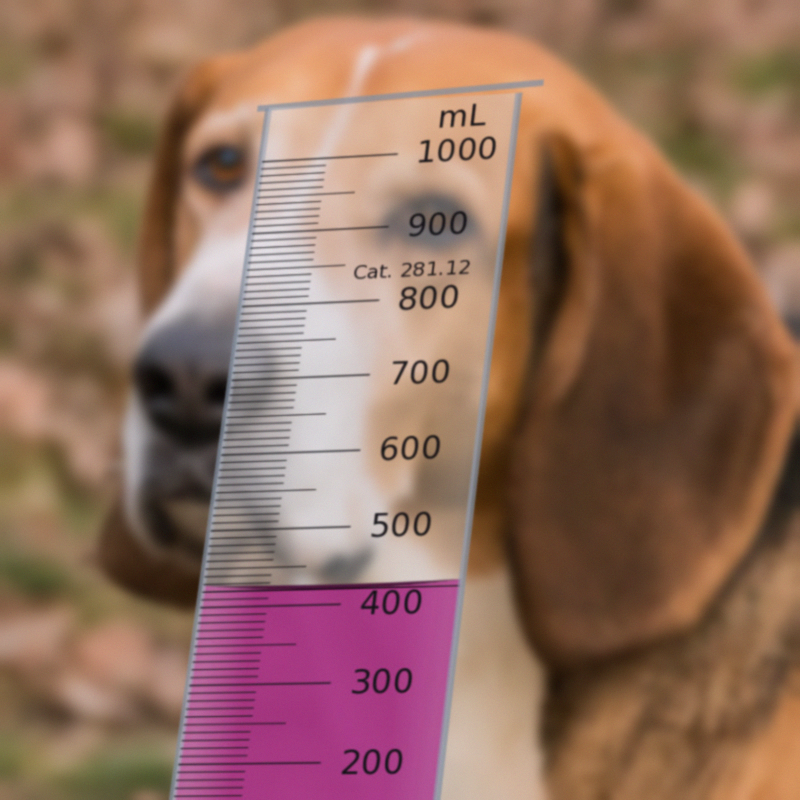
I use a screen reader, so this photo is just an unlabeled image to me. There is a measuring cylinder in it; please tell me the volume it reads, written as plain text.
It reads 420 mL
